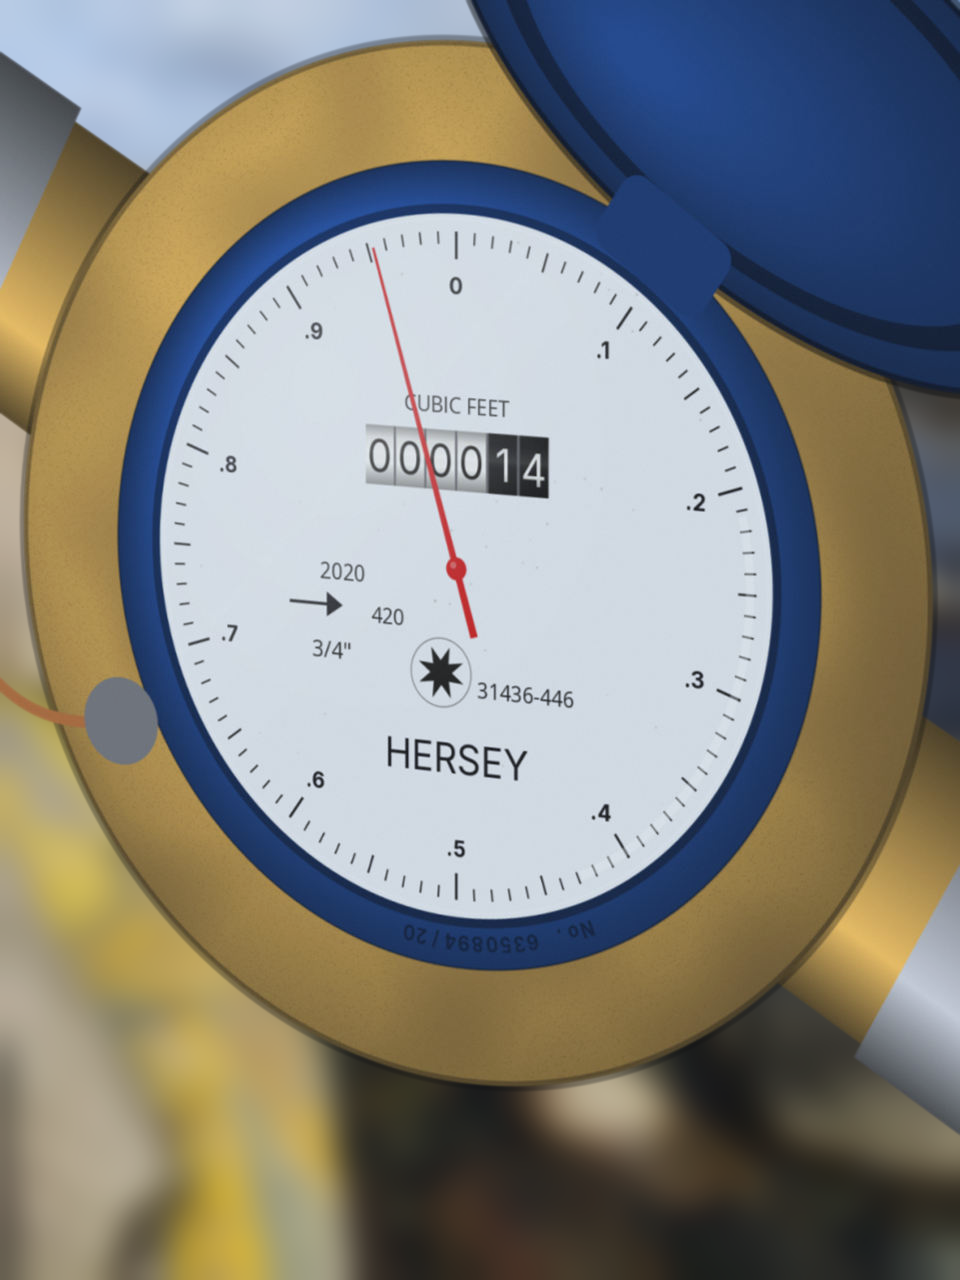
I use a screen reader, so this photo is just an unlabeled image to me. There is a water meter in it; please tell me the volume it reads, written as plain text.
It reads 13.95 ft³
